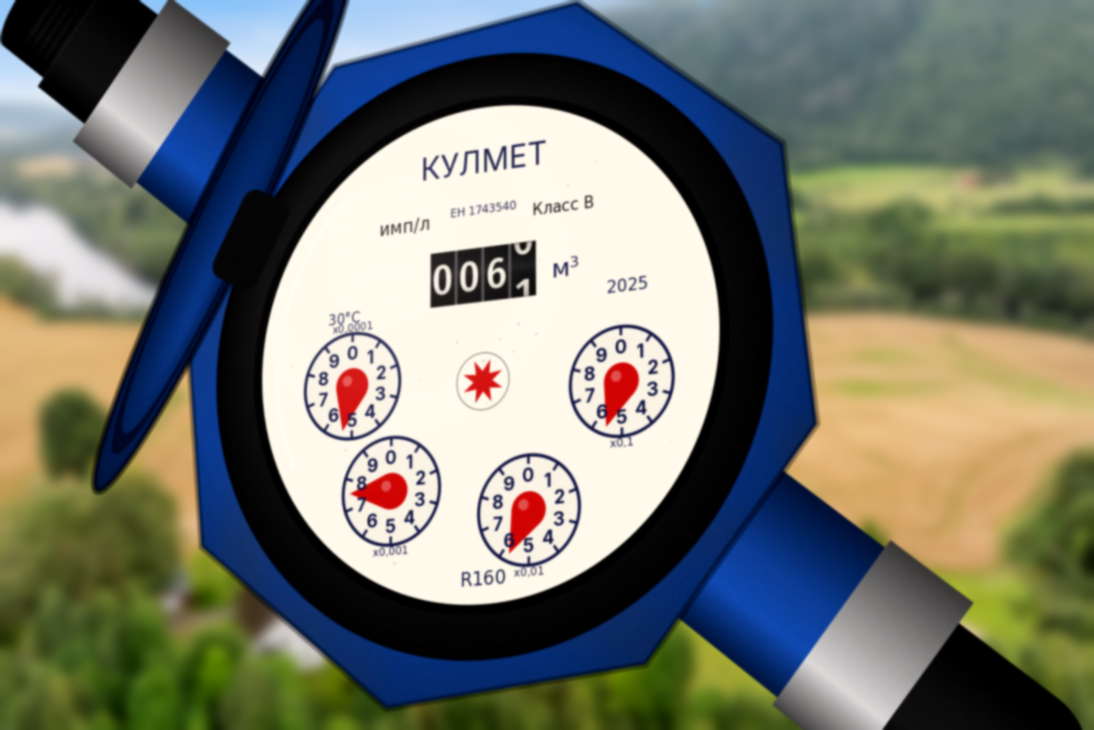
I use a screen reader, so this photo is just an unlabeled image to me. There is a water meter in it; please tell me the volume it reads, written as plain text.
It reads 60.5575 m³
